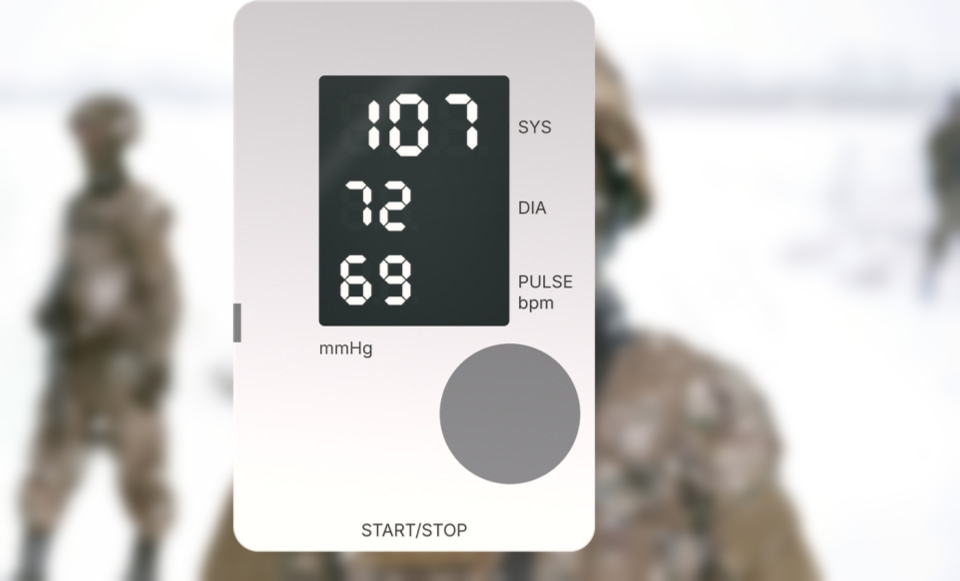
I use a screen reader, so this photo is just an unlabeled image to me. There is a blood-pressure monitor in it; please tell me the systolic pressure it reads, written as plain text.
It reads 107 mmHg
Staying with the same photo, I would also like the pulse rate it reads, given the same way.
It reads 69 bpm
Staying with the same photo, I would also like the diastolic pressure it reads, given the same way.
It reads 72 mmHg
